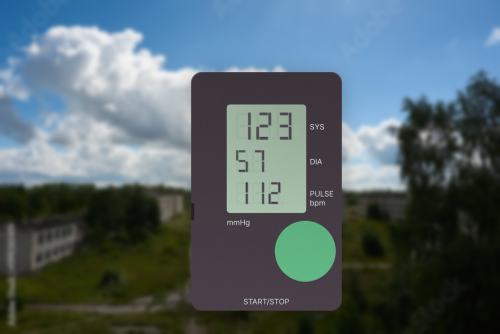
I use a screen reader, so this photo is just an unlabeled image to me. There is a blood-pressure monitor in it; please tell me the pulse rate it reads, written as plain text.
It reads 112 bpm
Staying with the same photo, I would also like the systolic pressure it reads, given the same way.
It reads 123 mmHg
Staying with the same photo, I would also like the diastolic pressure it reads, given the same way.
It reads 57 mmHg
